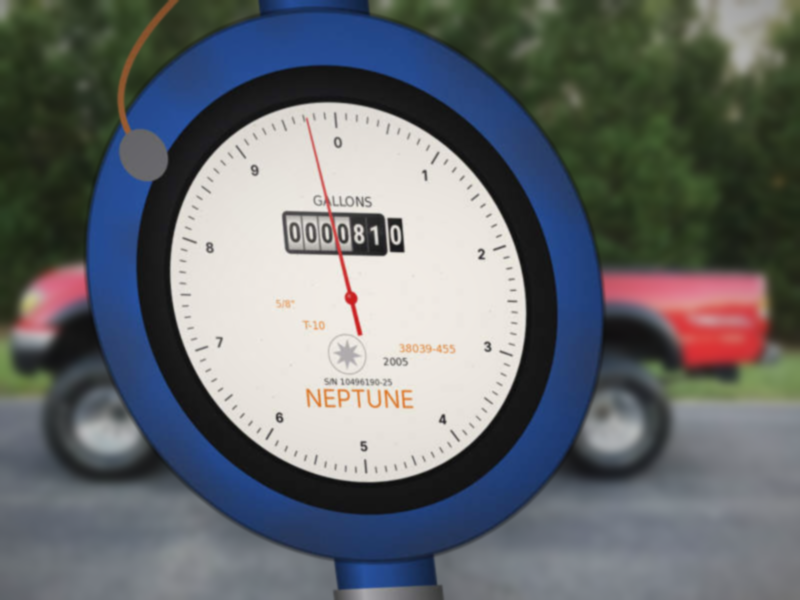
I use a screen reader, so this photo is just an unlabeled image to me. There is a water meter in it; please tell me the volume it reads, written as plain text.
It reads 809.7 gal
